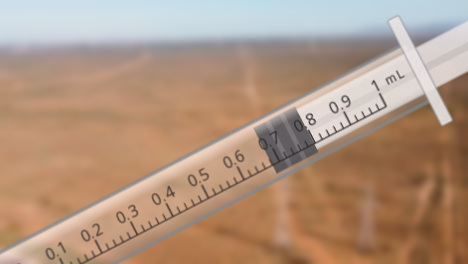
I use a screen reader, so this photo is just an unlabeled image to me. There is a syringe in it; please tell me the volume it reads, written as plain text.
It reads 0.68 mL
